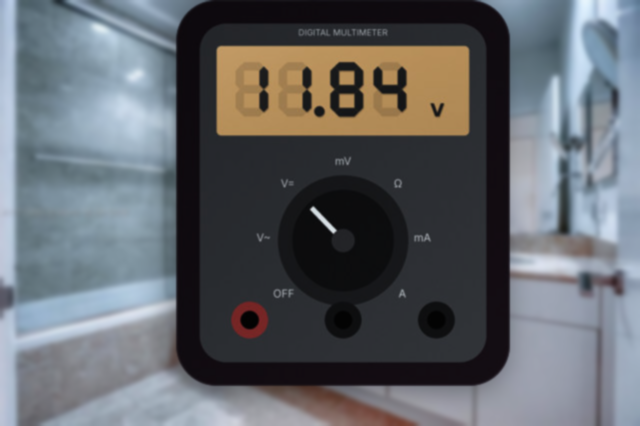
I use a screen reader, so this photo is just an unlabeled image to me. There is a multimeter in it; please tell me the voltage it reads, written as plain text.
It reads 11.84 V
